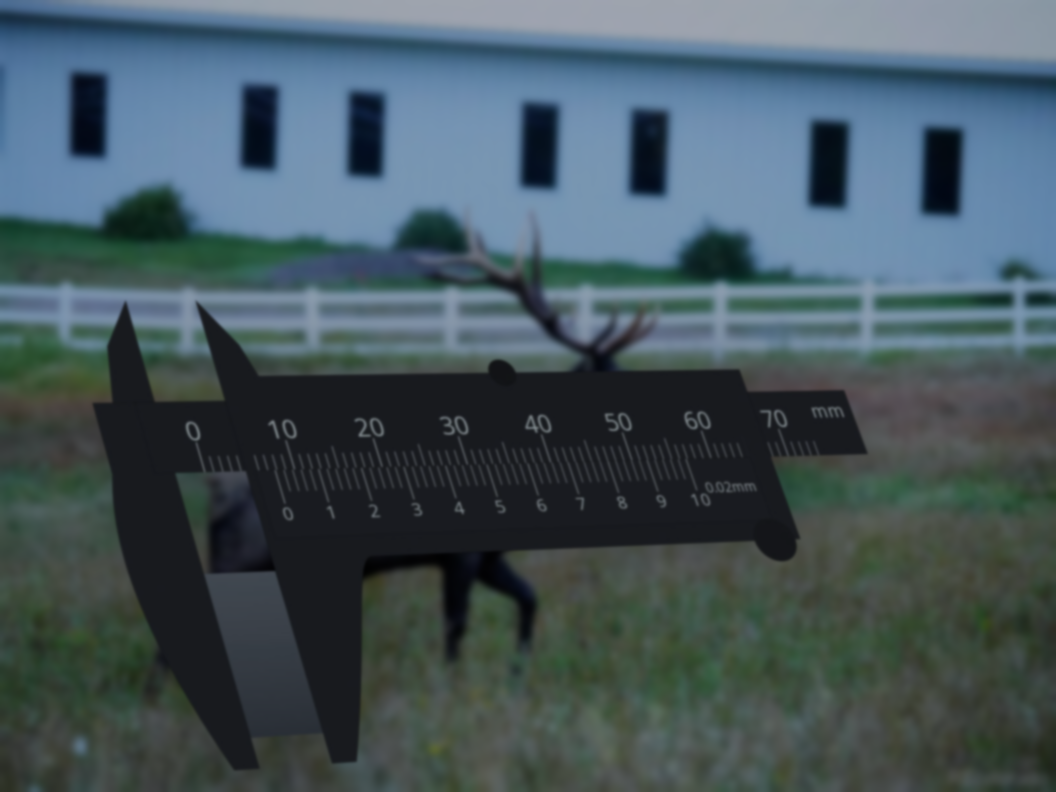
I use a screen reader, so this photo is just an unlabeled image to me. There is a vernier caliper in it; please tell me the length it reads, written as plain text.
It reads 7.8 mm
